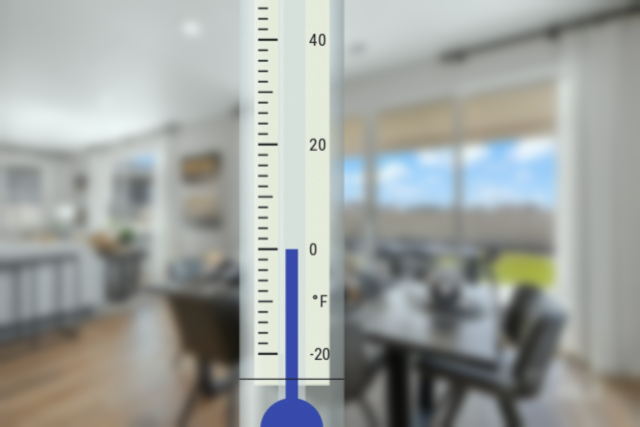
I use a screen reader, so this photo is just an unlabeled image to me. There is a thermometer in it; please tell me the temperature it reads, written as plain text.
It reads 0 °F
